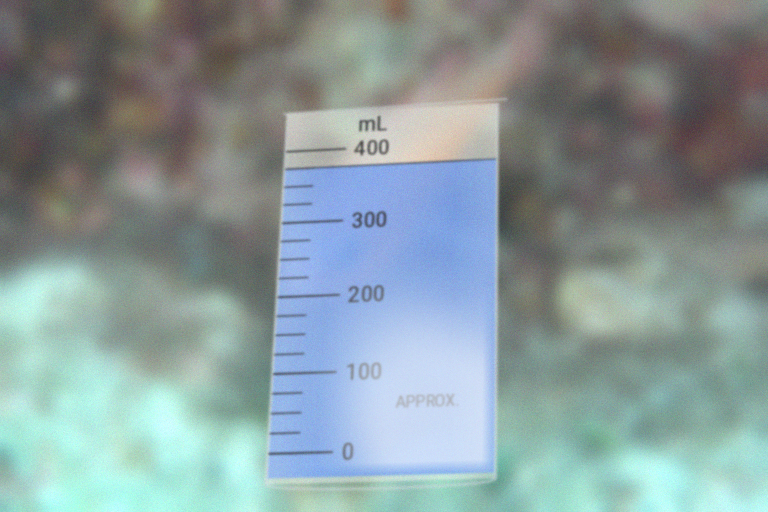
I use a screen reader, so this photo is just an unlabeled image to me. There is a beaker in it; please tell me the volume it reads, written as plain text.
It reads 375 mL
